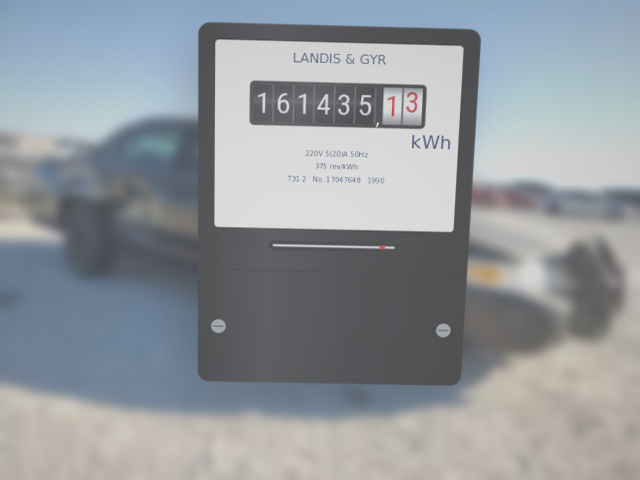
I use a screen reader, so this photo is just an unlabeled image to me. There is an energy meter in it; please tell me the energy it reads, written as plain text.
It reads 161435.13 kWh
